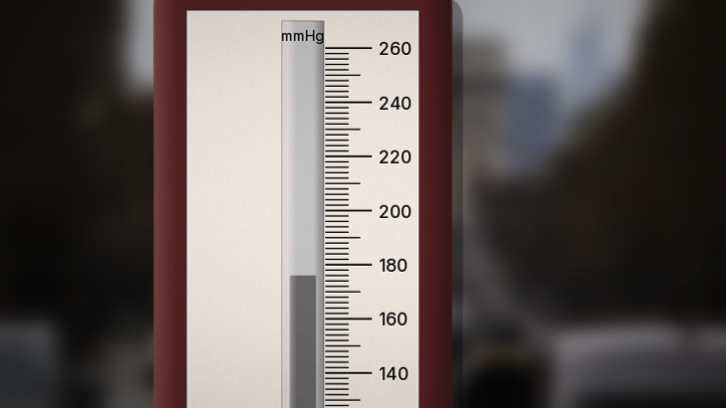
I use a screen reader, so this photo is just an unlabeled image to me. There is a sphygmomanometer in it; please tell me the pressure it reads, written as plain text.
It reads 176 mmHg
